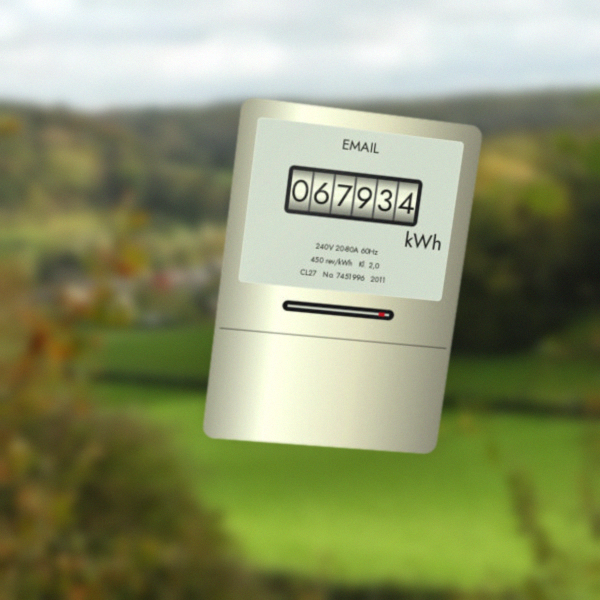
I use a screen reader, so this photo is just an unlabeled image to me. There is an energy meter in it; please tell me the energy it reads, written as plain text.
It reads 67934 kWh
